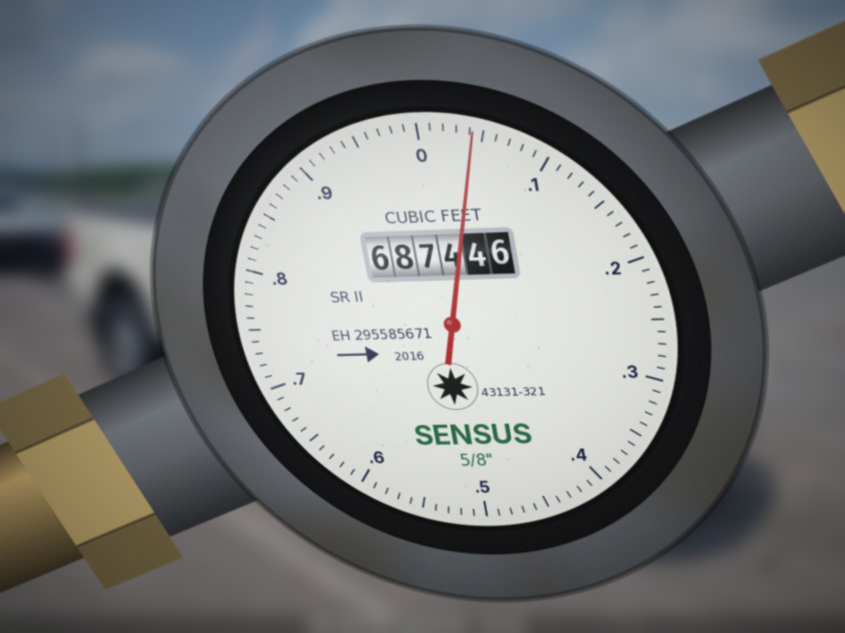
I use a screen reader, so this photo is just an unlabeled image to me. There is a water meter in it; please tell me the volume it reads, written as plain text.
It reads 687446.04 ft³
